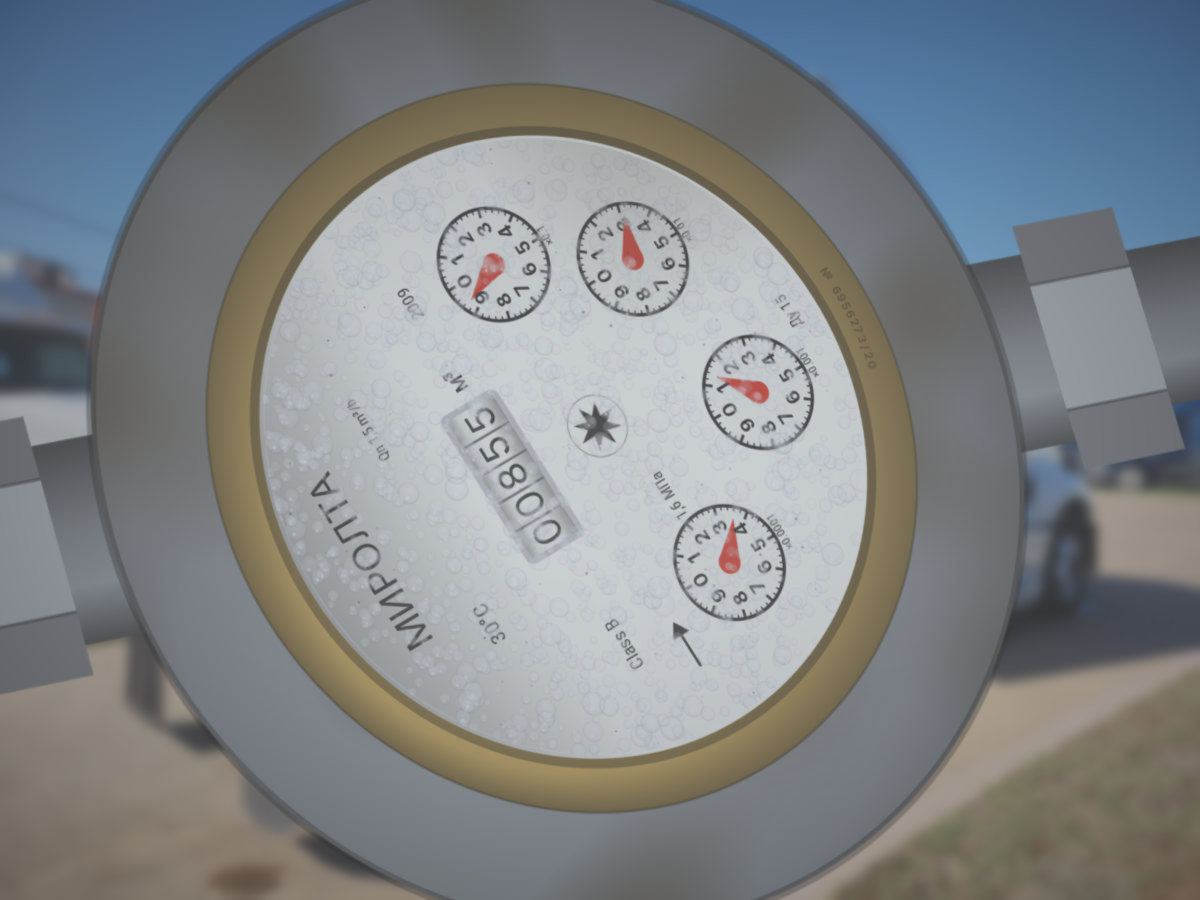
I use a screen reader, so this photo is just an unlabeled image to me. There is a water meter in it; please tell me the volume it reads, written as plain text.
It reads 854.9313 m³
